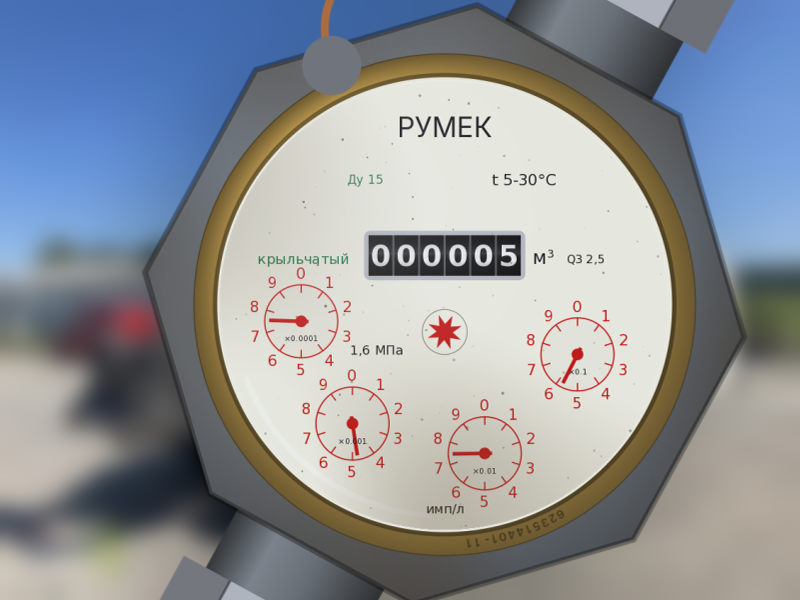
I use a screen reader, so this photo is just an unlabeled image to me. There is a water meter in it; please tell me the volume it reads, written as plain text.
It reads 5.5747 m³
